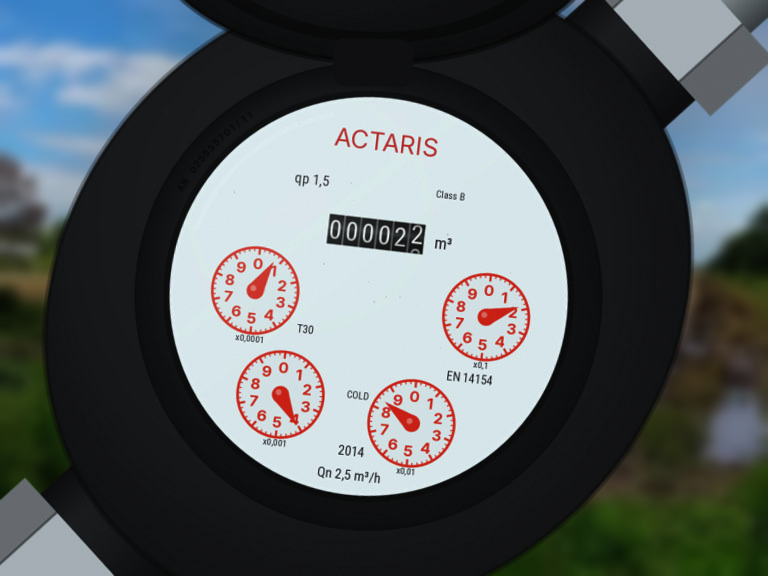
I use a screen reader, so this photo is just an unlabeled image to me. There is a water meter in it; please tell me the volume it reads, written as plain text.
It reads 22.1840 m³
